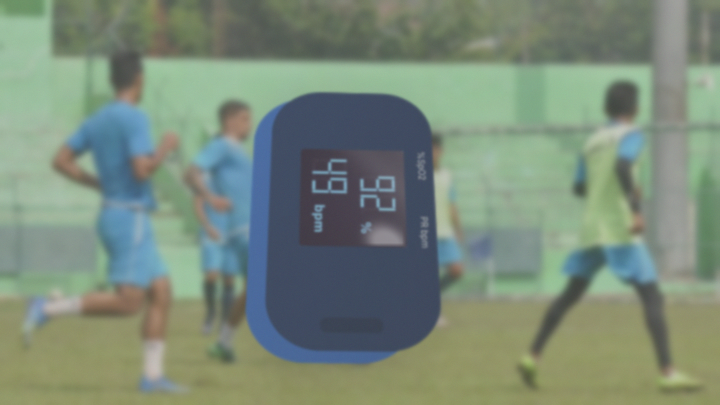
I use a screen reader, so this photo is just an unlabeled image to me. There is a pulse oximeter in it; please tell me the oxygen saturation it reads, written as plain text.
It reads 92 %
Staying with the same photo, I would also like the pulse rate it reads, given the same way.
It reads 49 bpm
